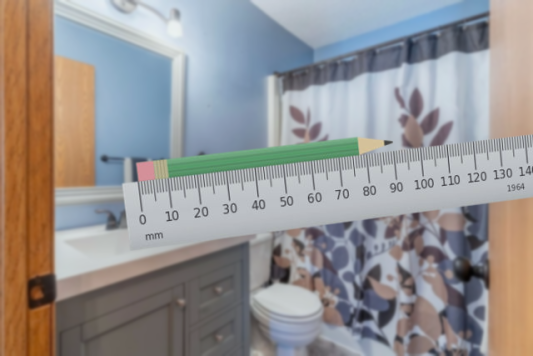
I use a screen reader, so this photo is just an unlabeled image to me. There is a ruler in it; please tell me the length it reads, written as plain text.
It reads 90 mm
